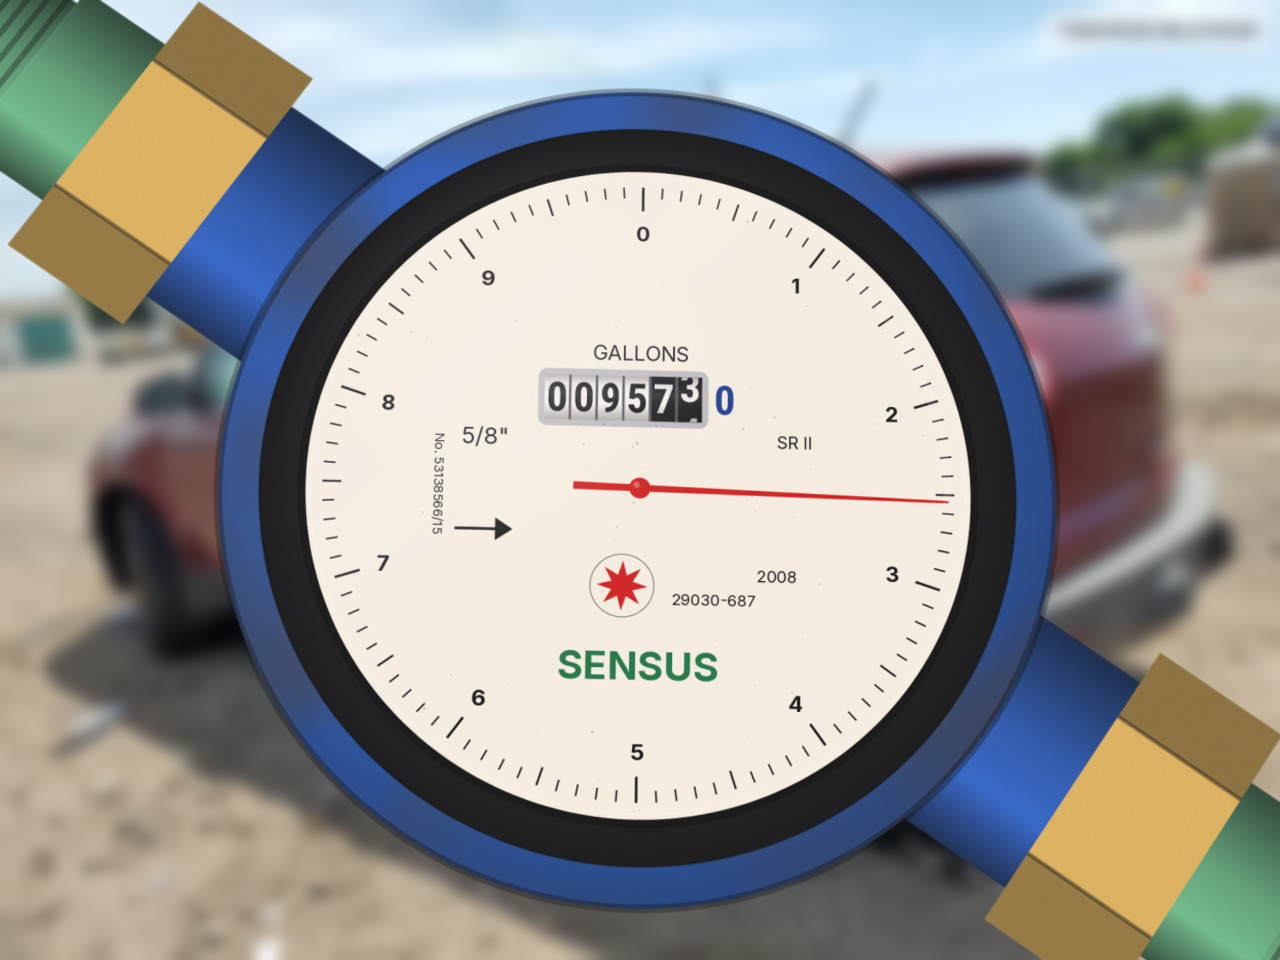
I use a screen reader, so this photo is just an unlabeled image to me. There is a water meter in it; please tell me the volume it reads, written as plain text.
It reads 95732.5 gal
